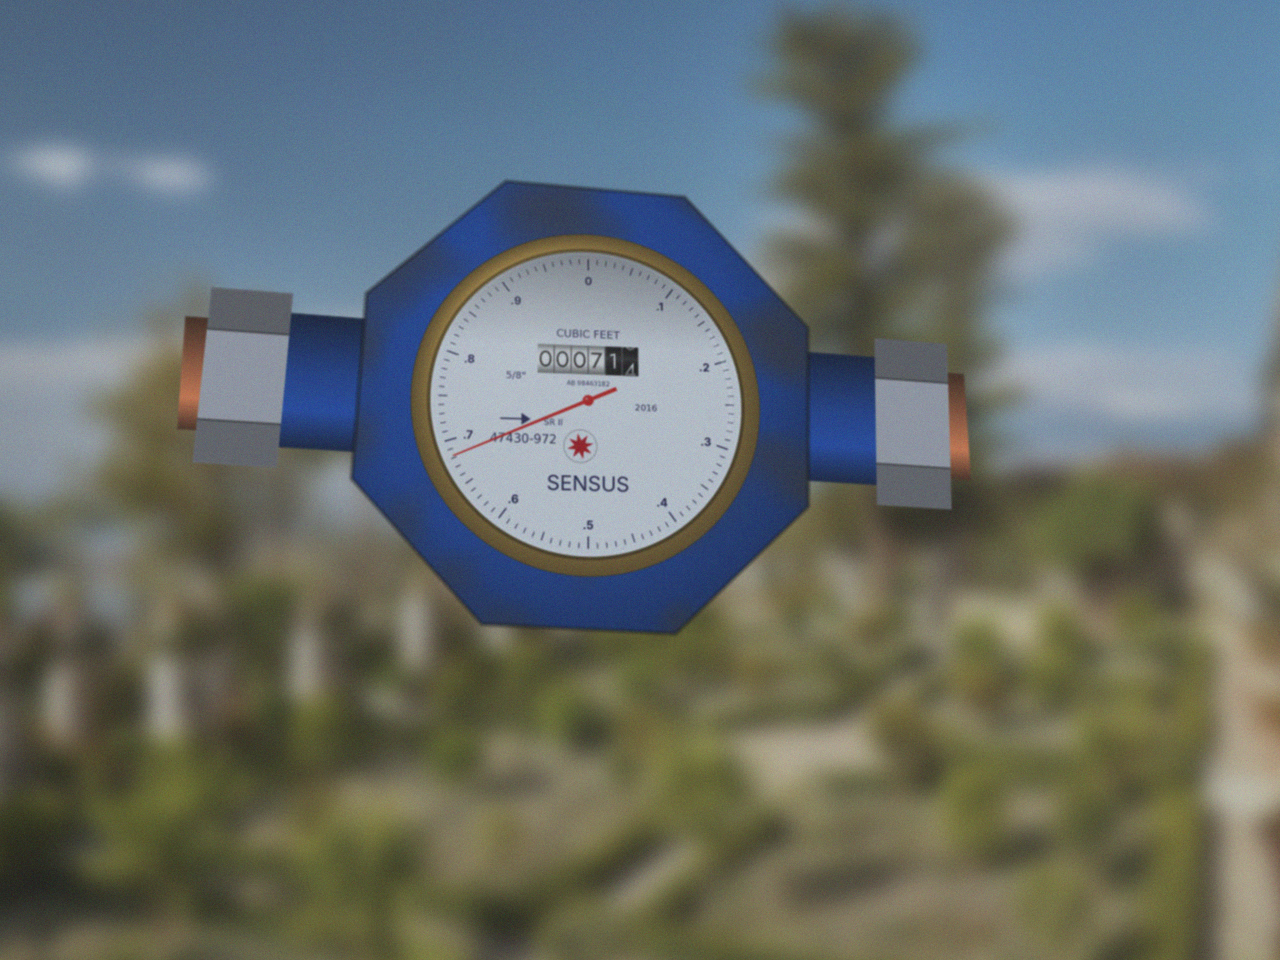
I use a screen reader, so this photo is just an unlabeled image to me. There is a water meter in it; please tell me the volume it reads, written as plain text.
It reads 713.68 ft³
